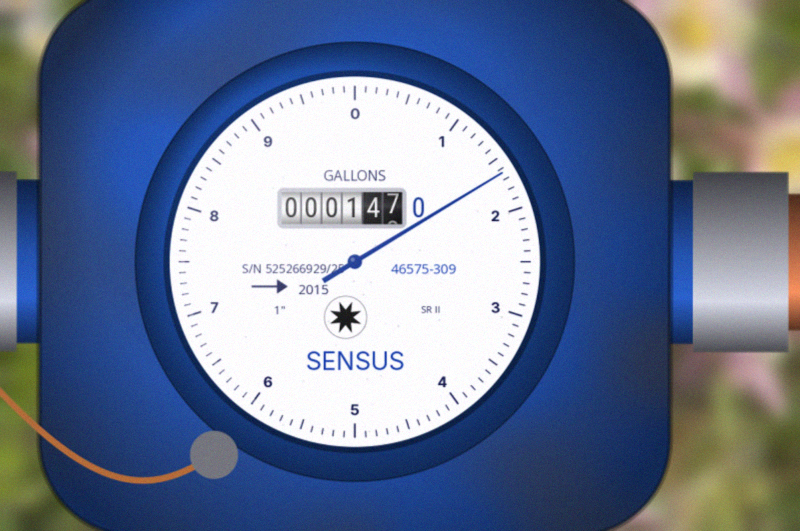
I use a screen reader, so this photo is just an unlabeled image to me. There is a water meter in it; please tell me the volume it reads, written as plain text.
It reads 1471.6 gal
